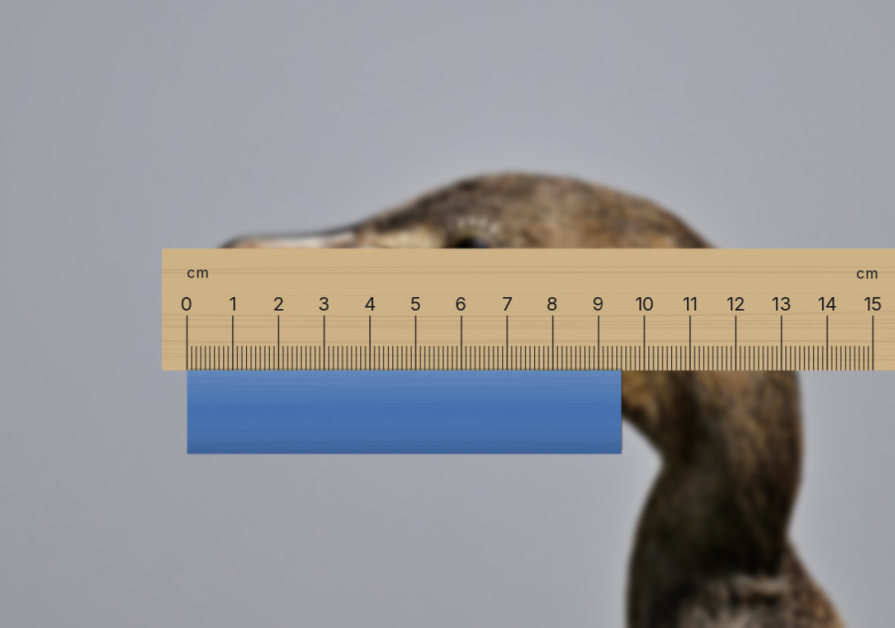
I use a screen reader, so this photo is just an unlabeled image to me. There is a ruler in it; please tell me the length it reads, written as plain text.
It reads 9.5 cm
